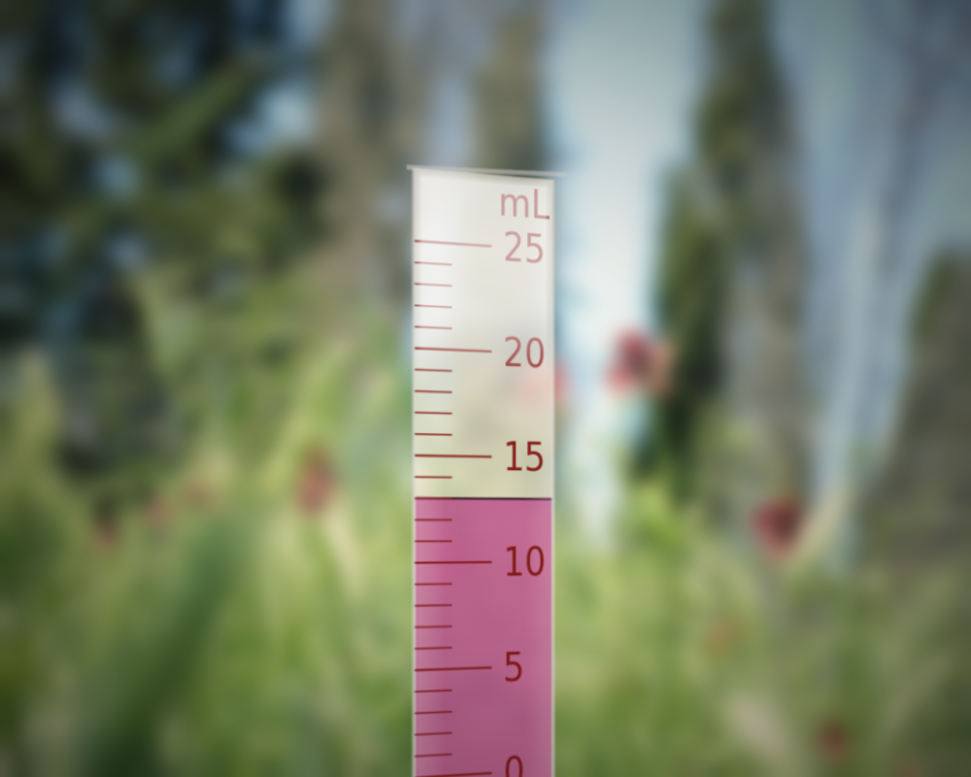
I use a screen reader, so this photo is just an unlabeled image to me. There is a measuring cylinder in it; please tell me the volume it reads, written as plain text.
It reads 13 mL
